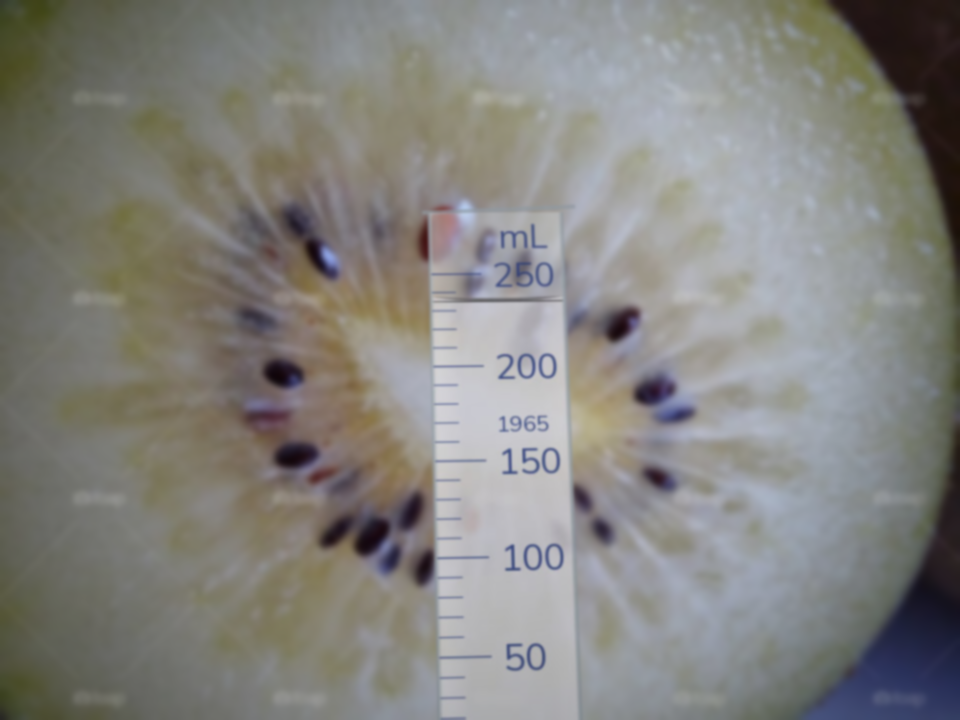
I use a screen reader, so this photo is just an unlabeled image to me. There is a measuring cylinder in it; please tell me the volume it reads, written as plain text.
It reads 235 mL
